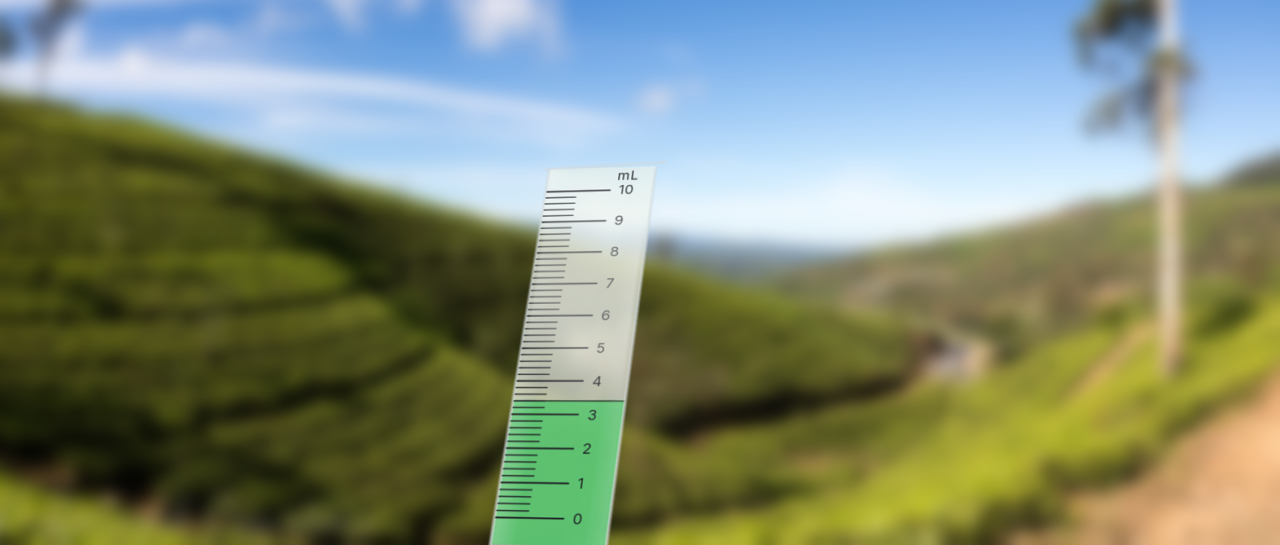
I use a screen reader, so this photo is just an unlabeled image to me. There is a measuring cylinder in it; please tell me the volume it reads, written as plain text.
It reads 3.4 mL
